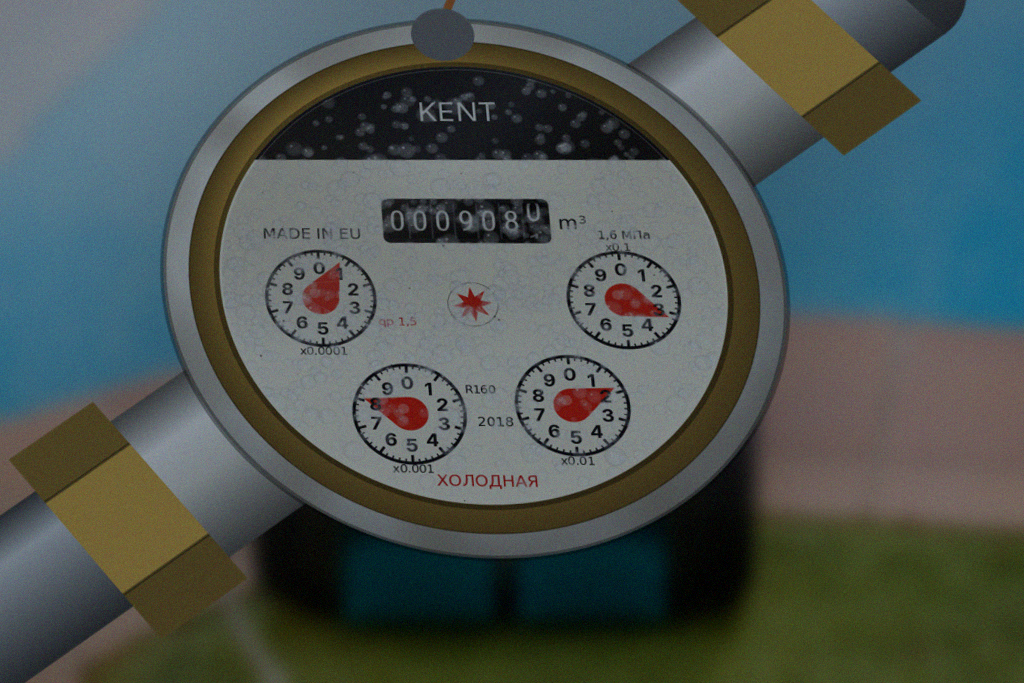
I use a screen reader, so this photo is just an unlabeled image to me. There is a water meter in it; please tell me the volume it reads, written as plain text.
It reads 9080.3180 m³
